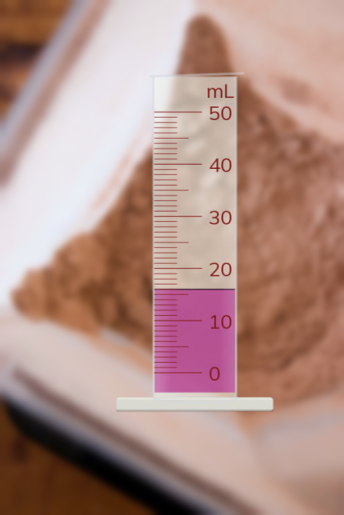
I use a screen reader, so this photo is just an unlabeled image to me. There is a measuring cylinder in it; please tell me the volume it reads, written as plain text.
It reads 16 mL
